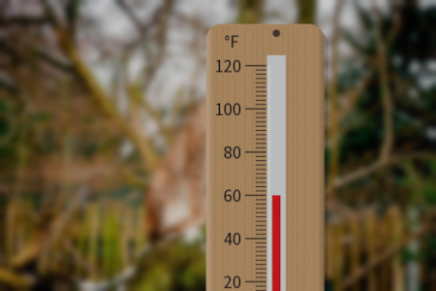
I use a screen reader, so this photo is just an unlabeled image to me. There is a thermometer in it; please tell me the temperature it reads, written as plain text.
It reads 60 °F
